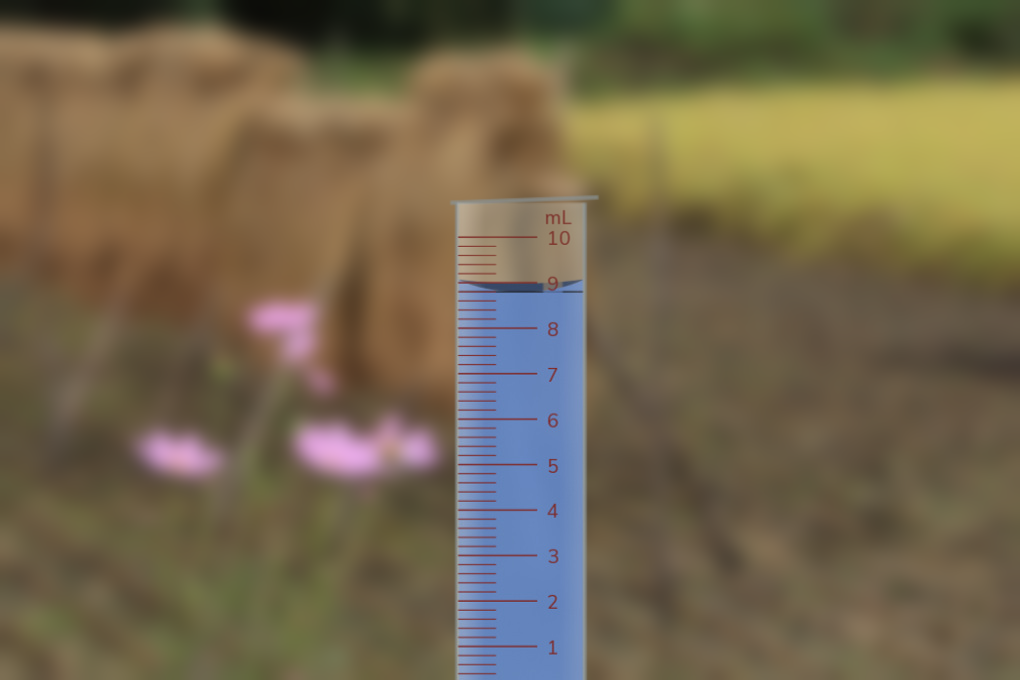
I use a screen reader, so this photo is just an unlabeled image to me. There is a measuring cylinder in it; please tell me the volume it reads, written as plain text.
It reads 8.8 mL
